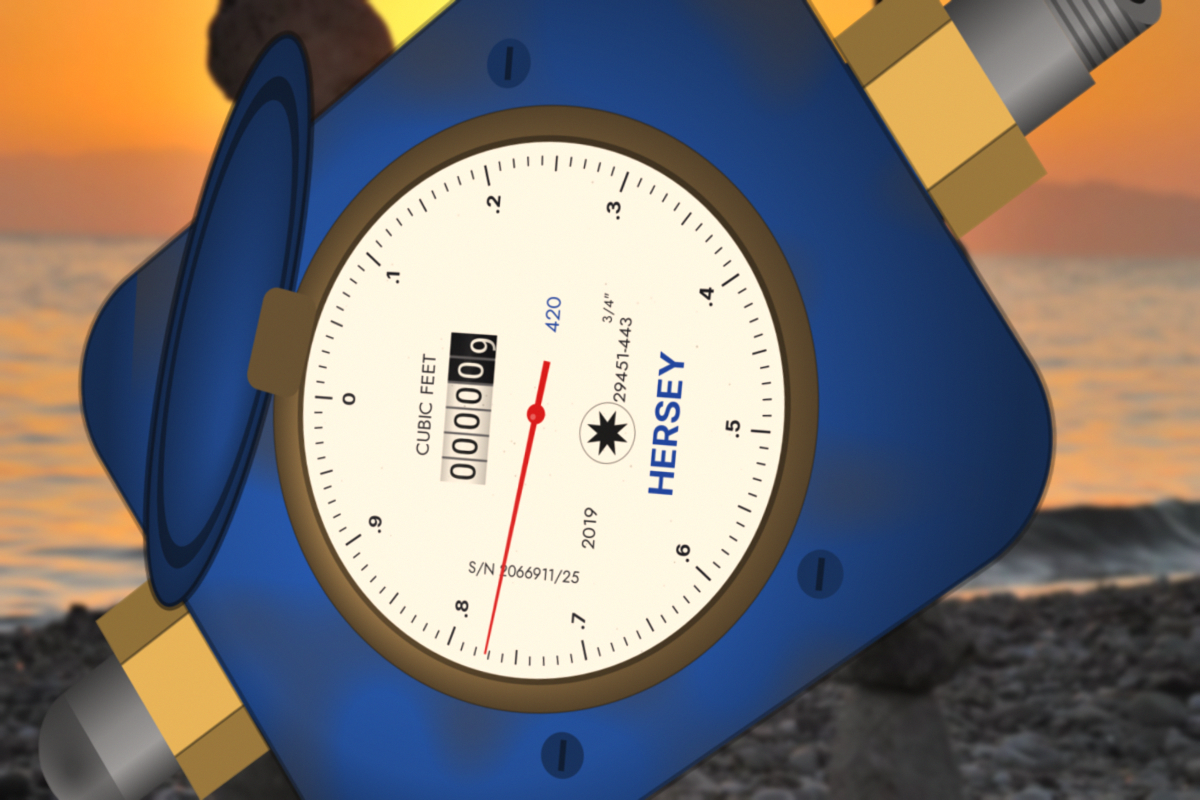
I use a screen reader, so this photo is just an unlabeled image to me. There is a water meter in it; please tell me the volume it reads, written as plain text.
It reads 8.77 ft³
